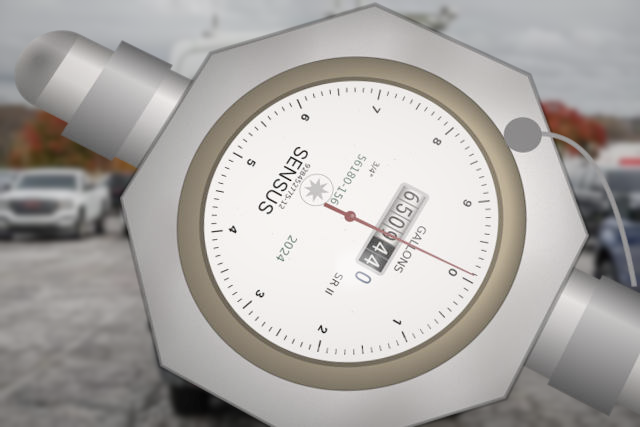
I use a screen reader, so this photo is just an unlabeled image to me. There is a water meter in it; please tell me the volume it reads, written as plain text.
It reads 6509439.9 gal
